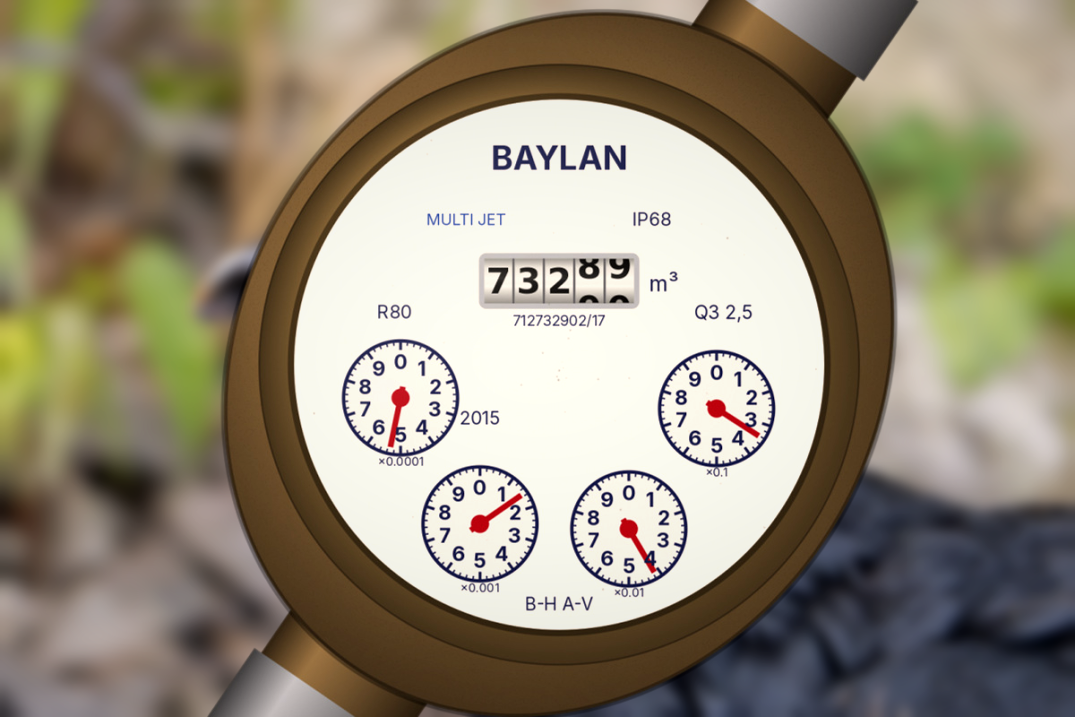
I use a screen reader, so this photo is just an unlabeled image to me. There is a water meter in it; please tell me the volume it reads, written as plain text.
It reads 73289.3415 m³
